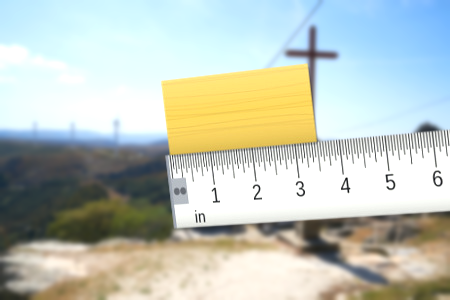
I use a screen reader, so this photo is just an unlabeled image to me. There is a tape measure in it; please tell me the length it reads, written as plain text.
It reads 3.5 in
